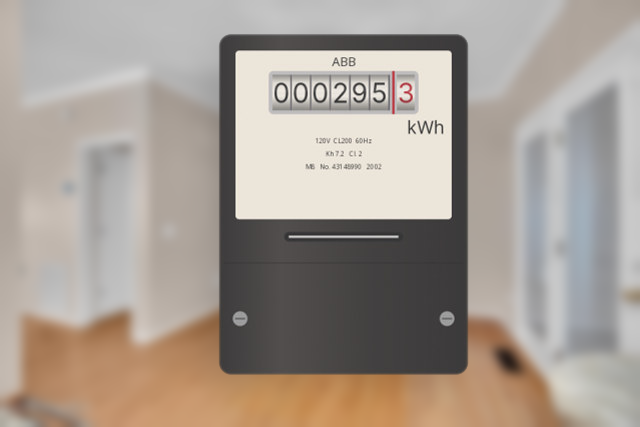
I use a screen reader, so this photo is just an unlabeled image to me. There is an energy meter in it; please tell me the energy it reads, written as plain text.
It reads 295.3 kWh
